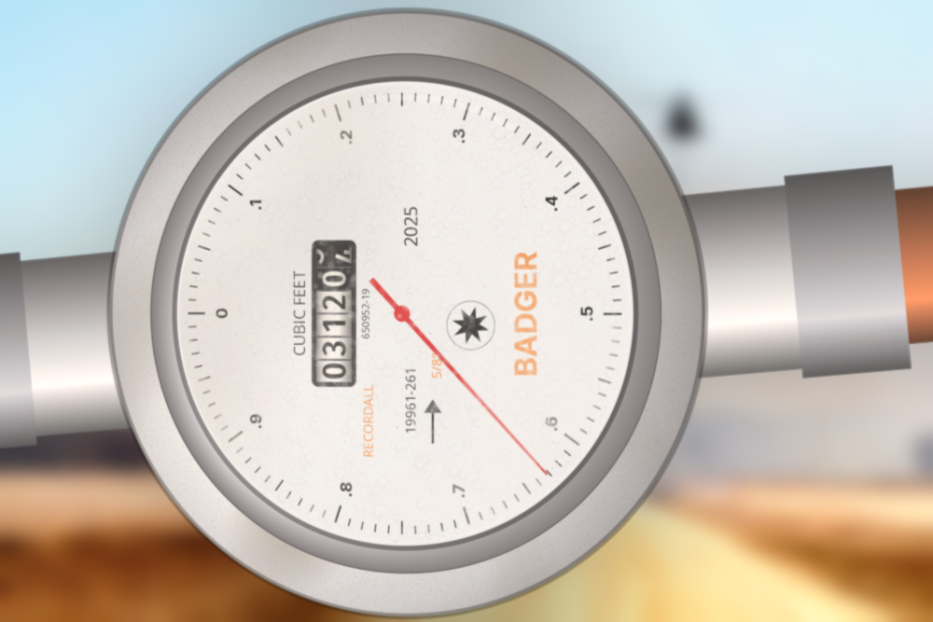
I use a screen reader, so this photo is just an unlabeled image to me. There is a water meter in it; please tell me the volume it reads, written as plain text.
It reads 31203.63 ft³
